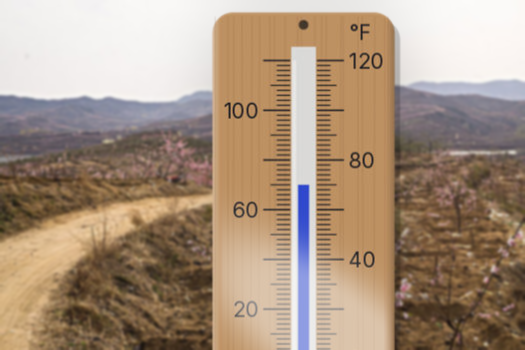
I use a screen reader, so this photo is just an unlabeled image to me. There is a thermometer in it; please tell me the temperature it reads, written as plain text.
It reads 70 °F
